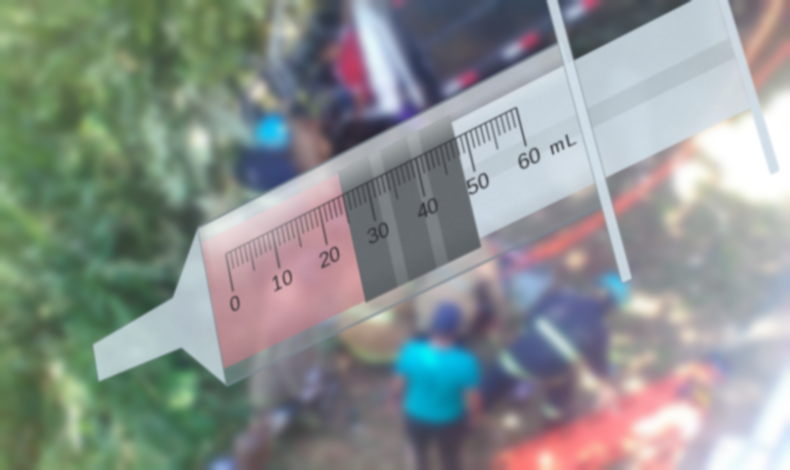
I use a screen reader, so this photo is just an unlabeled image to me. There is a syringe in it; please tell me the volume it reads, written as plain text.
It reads 25 mL
